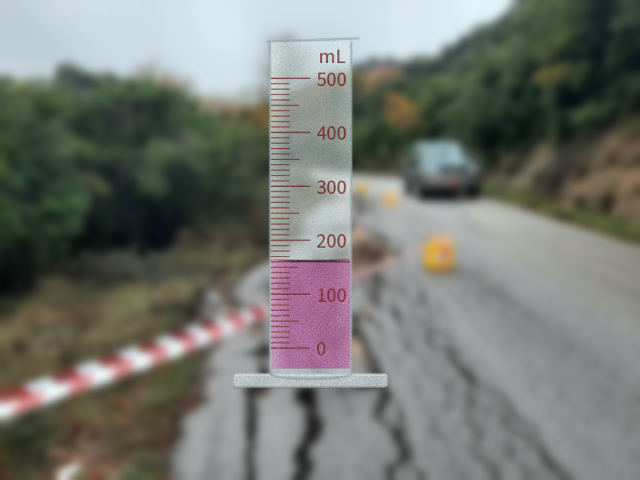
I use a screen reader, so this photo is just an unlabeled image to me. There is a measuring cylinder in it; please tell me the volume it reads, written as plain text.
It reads 160 mL
